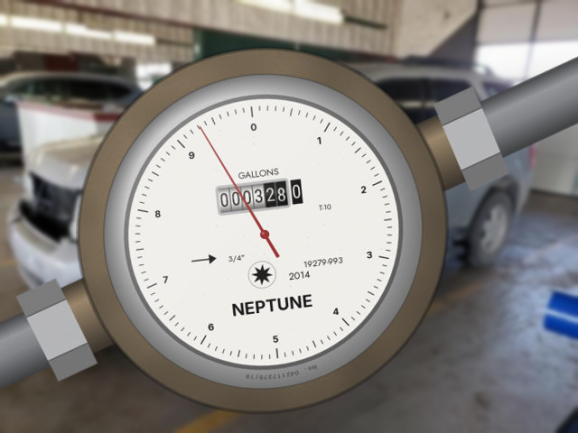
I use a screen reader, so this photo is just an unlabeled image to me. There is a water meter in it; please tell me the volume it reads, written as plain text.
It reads 3279.3 gal
